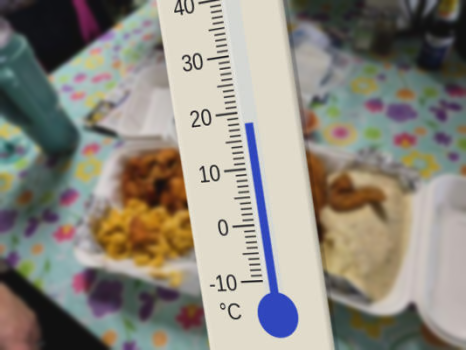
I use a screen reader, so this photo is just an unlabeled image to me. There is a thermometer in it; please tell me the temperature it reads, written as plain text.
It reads 18 °C
